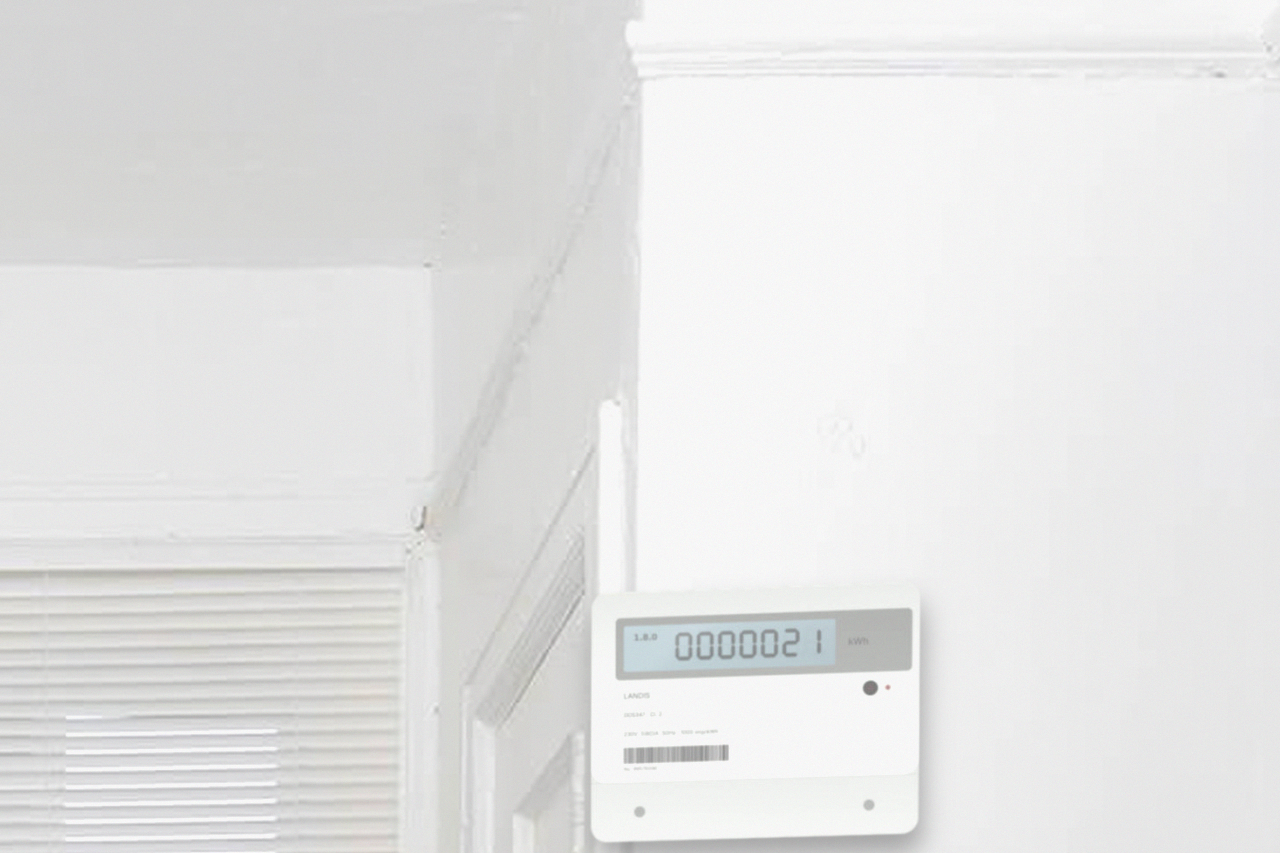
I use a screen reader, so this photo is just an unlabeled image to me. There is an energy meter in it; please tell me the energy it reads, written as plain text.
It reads 21 kWh
